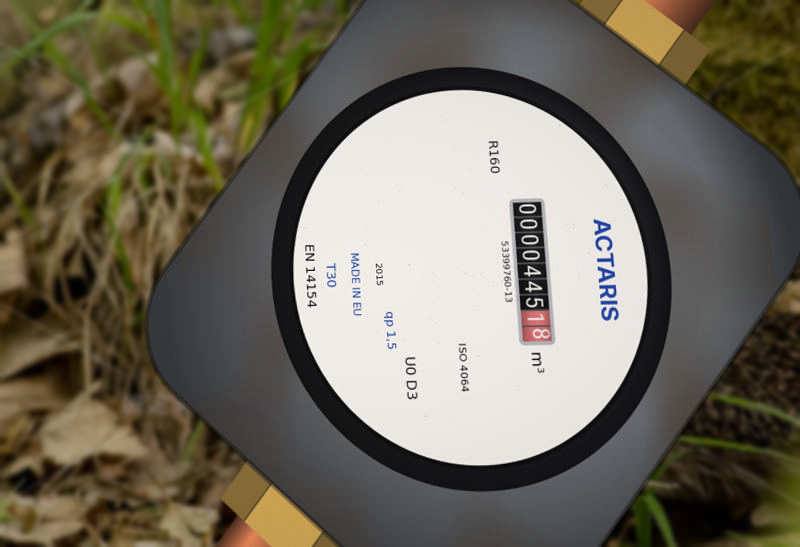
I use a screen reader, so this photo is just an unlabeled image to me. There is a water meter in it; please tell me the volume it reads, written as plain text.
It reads 445.18 m³
